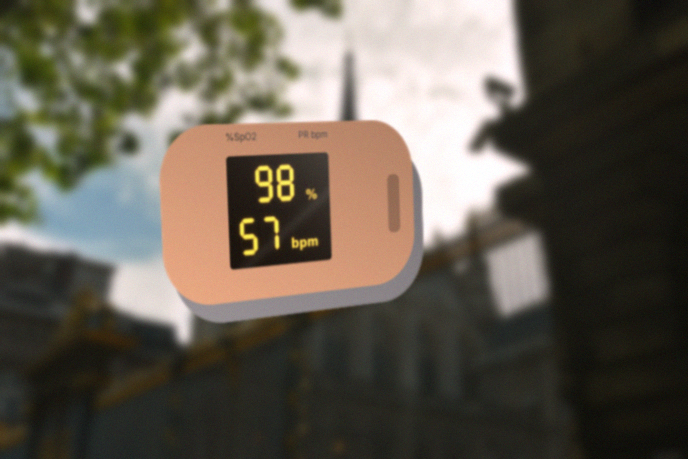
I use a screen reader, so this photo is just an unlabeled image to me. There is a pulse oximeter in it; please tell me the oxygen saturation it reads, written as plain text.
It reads 98 %
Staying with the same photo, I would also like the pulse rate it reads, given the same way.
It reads 57 bpm
